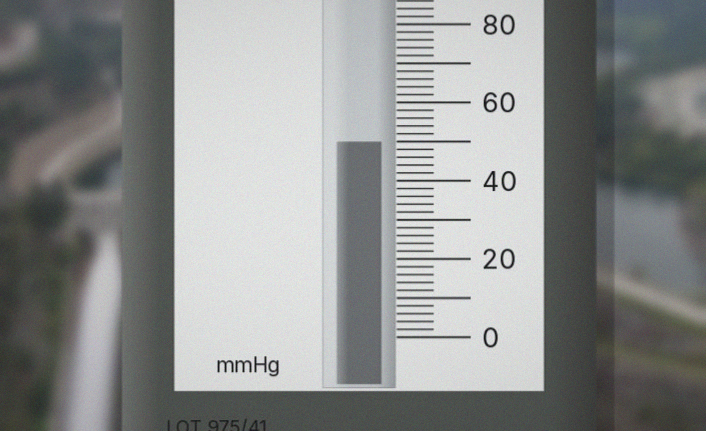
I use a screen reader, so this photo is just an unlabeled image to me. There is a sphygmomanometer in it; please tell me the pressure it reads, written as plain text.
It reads 50 mmHg
